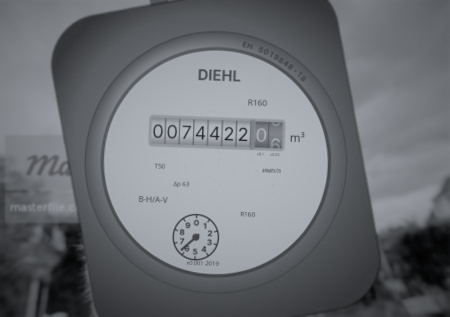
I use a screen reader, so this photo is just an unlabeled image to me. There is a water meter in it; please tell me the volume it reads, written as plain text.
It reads 74422.056 m³
